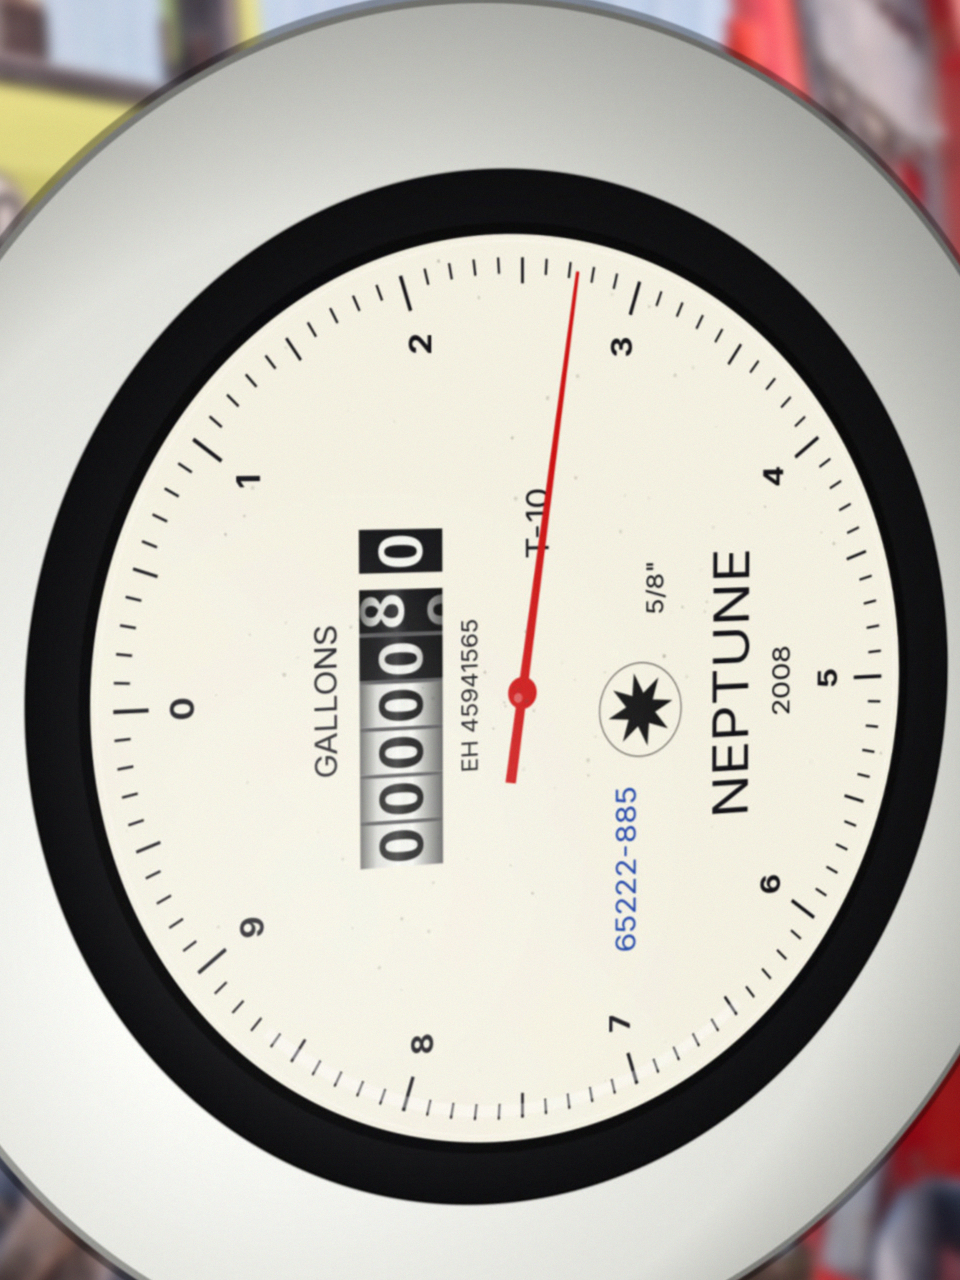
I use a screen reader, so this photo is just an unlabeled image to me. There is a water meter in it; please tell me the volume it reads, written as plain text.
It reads 82.7 gal
